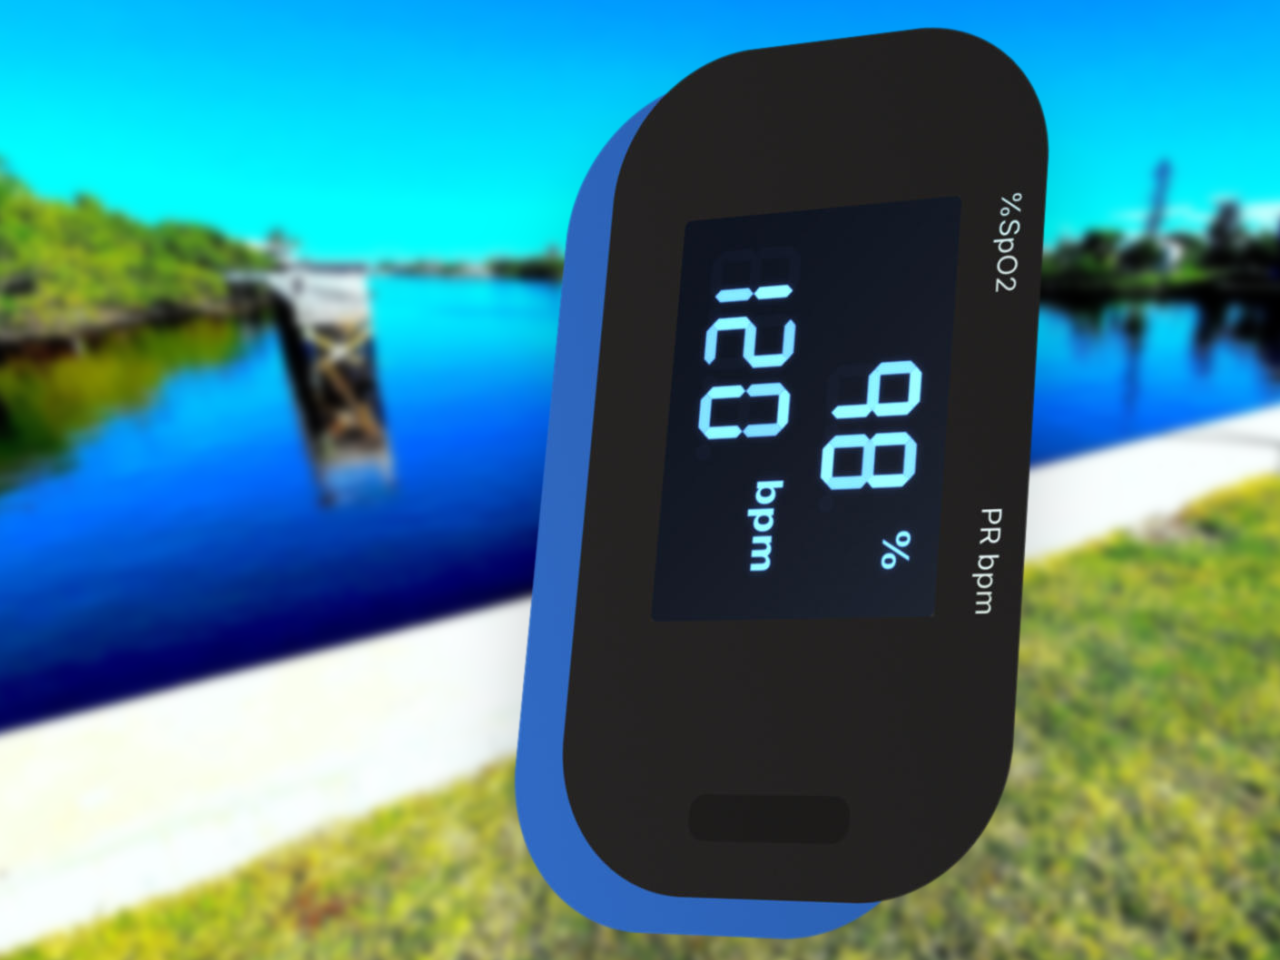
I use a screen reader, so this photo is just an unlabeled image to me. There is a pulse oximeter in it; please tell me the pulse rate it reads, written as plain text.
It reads 120 bpm
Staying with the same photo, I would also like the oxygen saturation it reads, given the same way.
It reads 98 %
